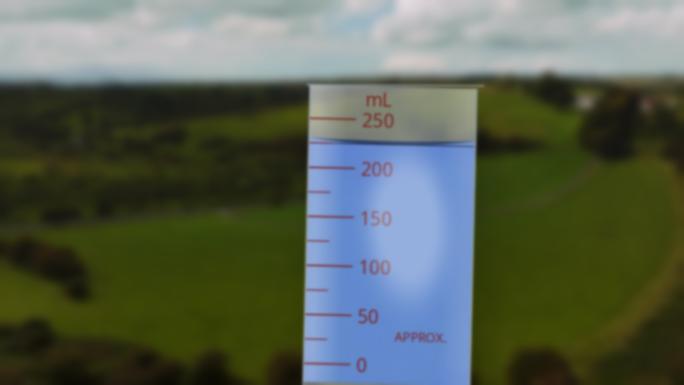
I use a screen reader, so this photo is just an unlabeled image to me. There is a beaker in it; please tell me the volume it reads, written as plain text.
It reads 225 mL
